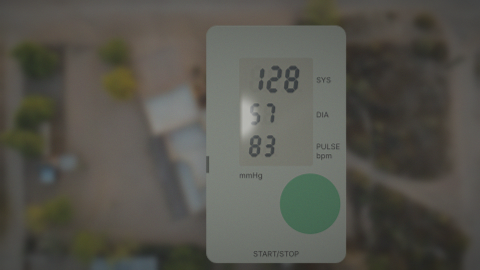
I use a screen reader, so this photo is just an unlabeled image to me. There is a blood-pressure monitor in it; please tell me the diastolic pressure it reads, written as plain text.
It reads 57 mmHg
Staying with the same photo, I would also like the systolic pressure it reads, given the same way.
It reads 128 mmHg
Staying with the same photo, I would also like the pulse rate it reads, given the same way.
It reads 83 bpm
